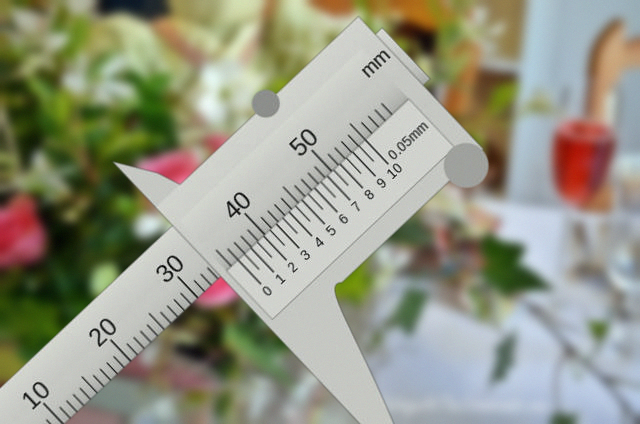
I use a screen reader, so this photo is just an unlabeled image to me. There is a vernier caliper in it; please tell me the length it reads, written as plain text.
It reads 36.0 mm
